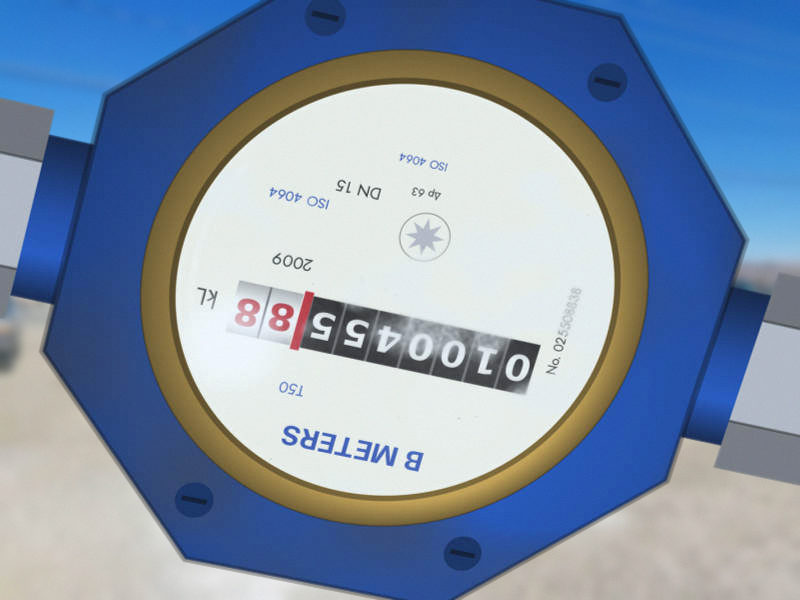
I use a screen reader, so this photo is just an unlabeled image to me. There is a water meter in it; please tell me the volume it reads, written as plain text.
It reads 100455.88 kL
